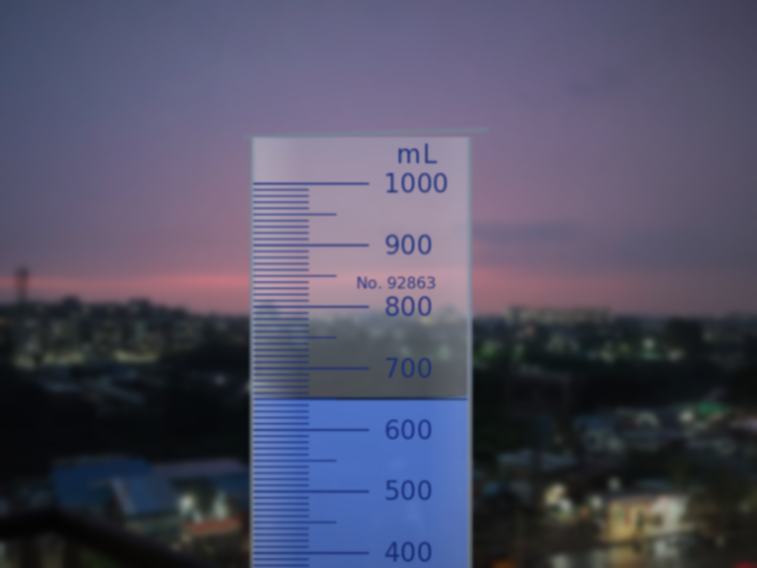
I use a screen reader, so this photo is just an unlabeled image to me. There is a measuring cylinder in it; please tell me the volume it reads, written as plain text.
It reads 650 mL
